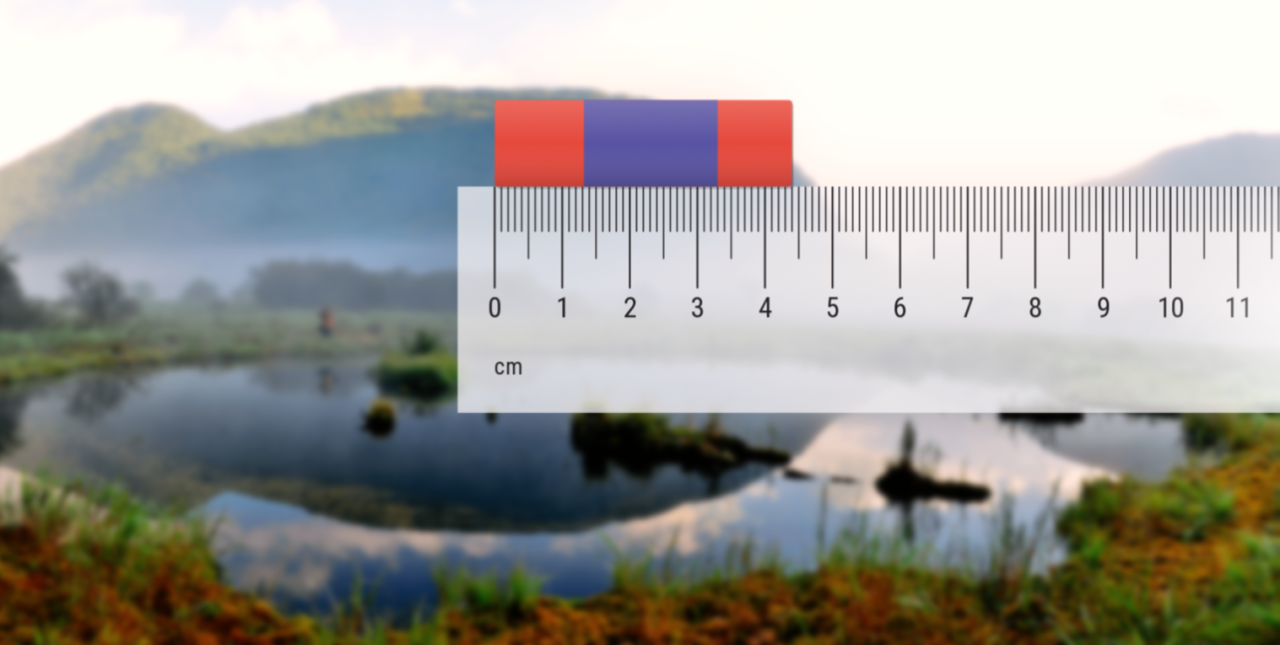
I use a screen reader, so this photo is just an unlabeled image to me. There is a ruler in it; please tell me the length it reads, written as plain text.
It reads 4.4 cm
